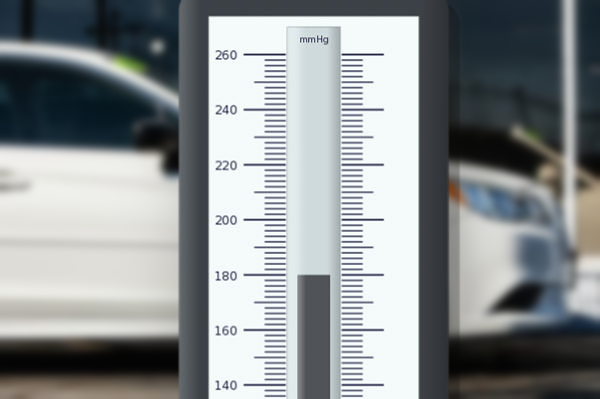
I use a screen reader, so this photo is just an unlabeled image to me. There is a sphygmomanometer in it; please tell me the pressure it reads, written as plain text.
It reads 180 mmHg
